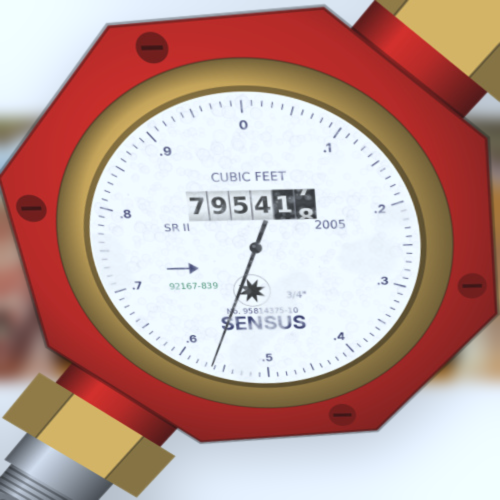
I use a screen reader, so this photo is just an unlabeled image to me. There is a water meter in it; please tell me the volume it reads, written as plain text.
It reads 795417.56 ft³
